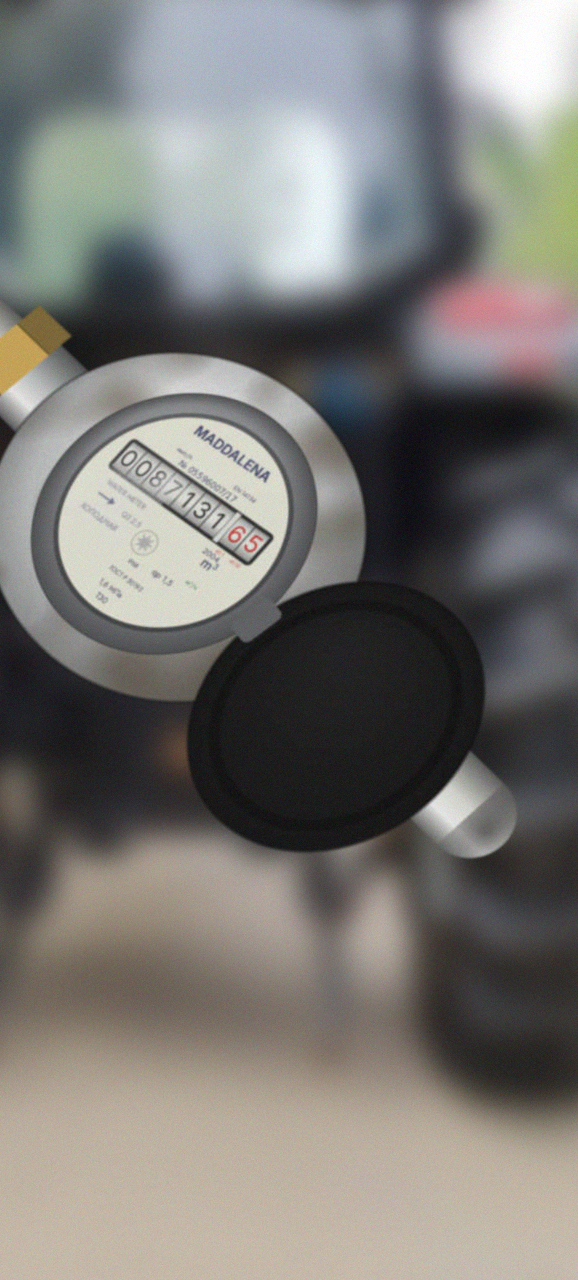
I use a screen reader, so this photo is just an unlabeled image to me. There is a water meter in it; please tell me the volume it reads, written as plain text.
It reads 87131.65 m³
